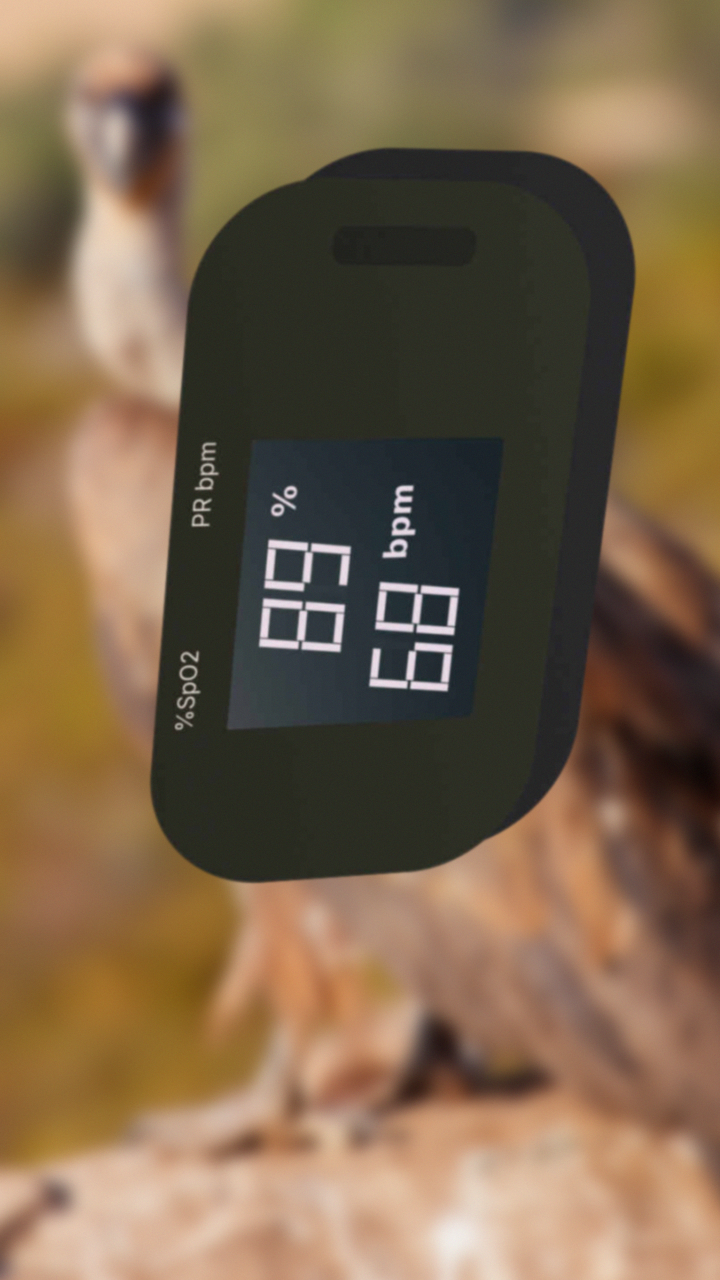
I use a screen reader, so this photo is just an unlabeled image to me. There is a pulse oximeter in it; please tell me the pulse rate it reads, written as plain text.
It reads 68 bpm
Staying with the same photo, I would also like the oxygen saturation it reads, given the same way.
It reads 89 %
